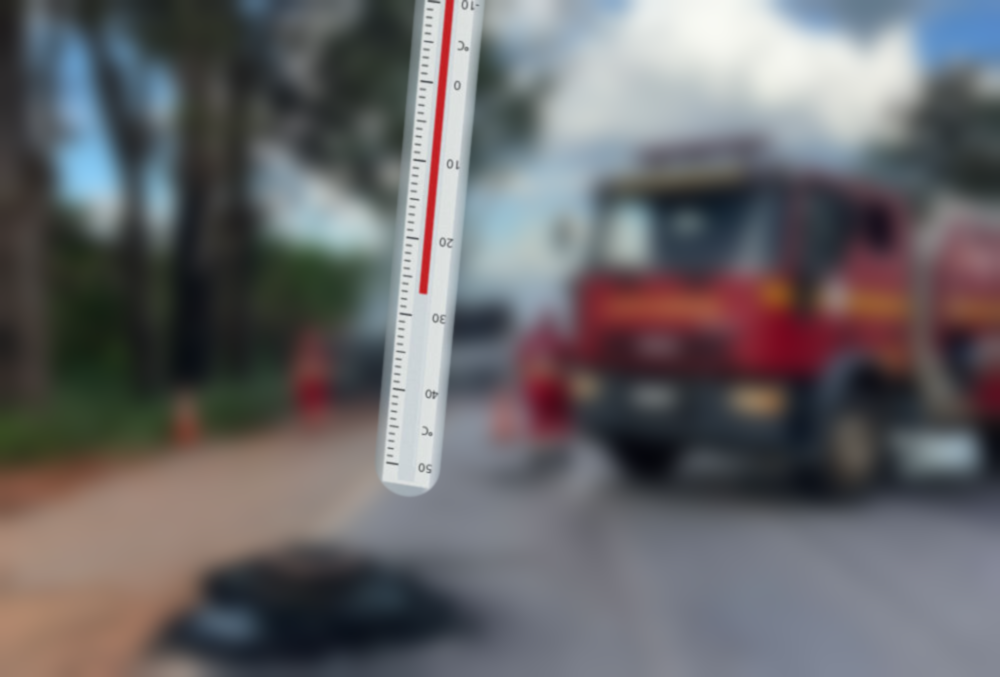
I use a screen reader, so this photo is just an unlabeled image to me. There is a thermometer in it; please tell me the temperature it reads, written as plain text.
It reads 27 °C
